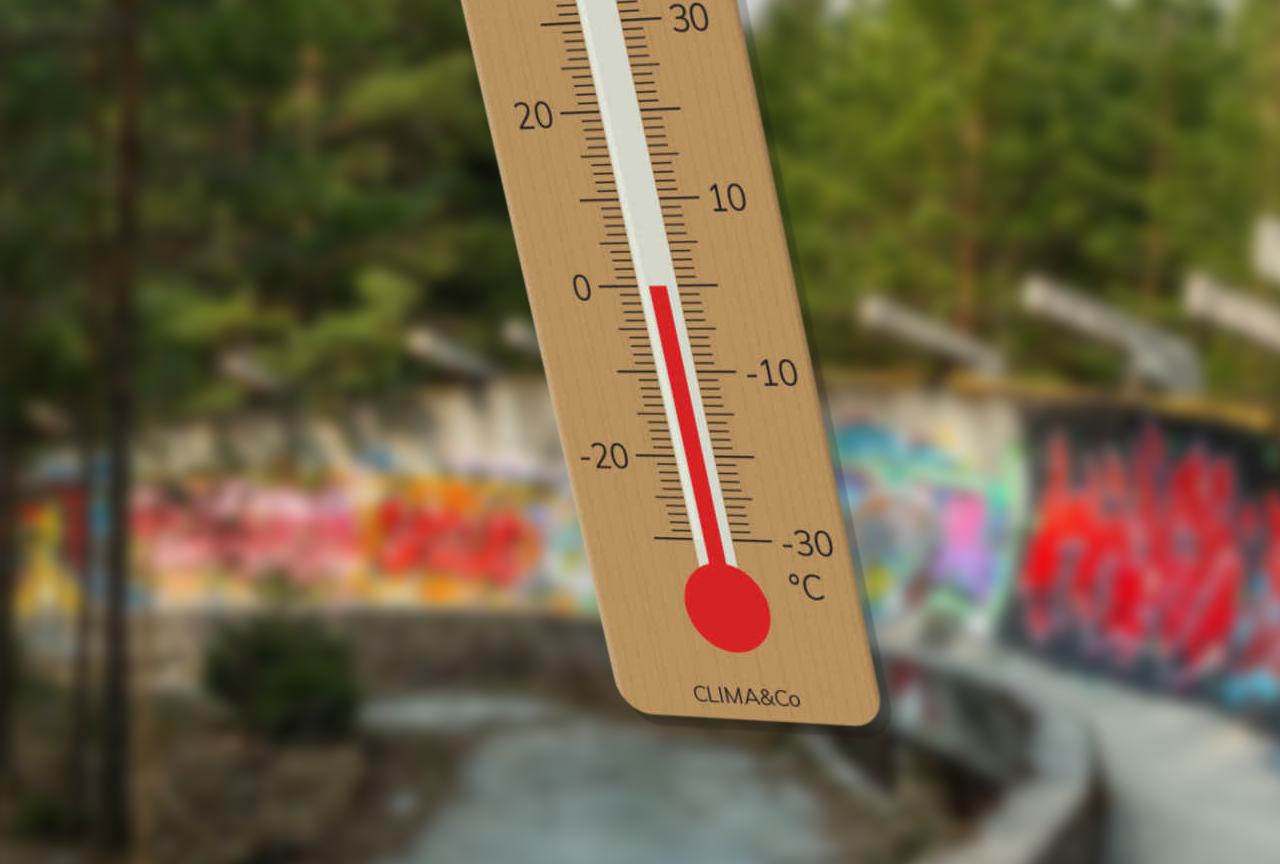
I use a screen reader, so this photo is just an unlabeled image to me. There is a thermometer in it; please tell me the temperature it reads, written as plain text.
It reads 0 °C
